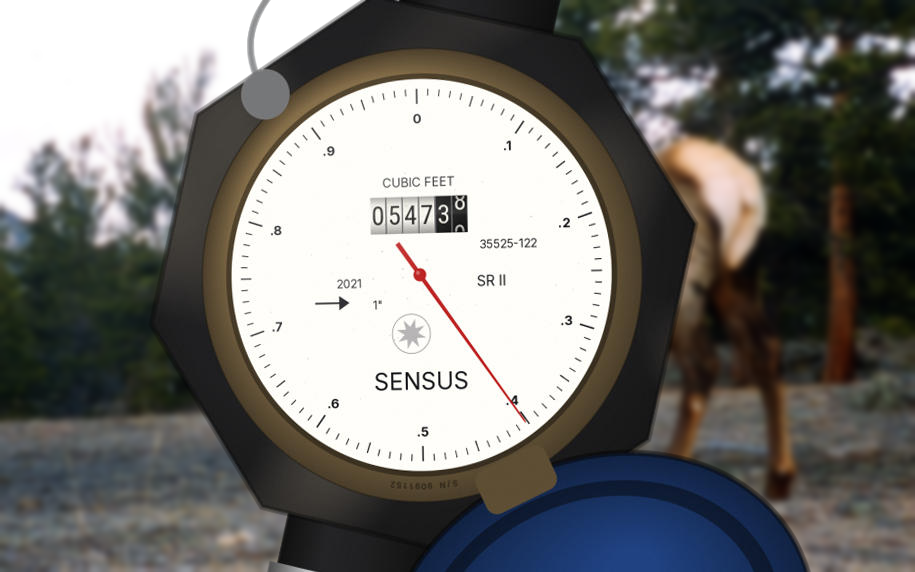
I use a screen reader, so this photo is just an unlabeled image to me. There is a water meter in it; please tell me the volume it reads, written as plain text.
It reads 54738.40 ft³
